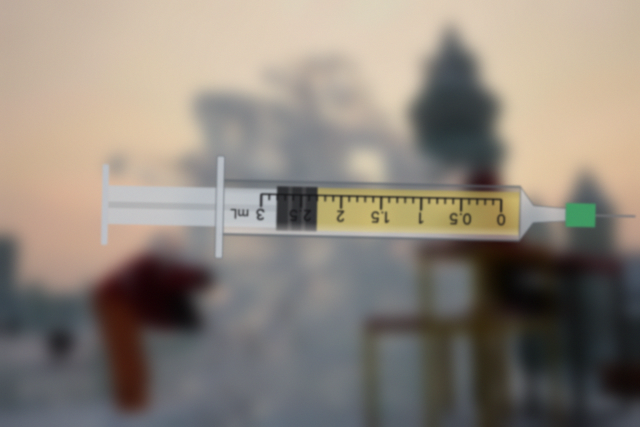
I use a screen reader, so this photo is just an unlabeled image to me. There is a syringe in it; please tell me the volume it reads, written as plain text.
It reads 2.3 mL
